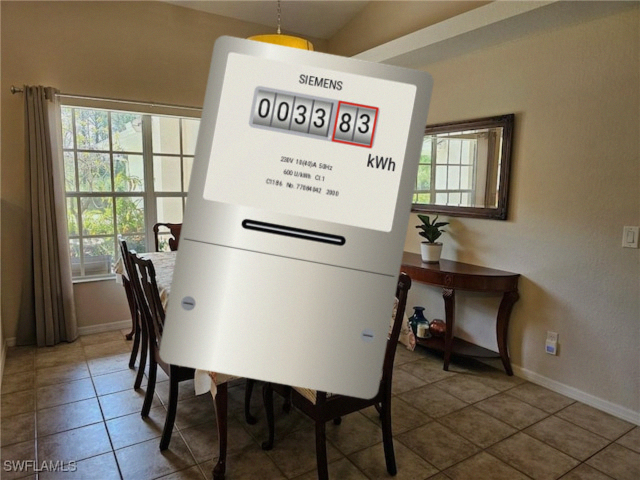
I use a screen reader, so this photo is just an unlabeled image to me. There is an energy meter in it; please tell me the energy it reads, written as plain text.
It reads 33.83 kWh
